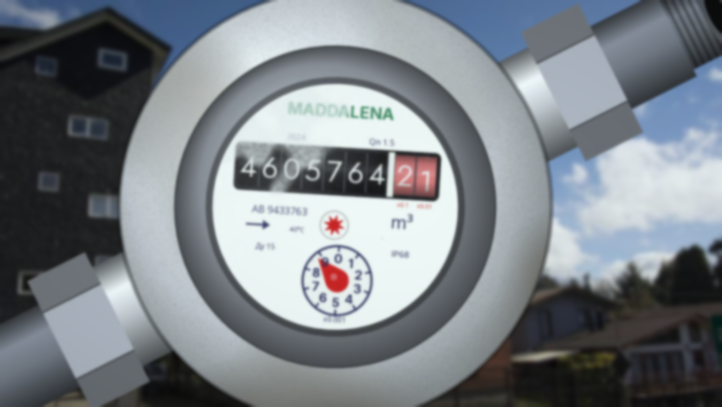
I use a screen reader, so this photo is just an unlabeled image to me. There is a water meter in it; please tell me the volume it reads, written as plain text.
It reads 4605764.208 m³
